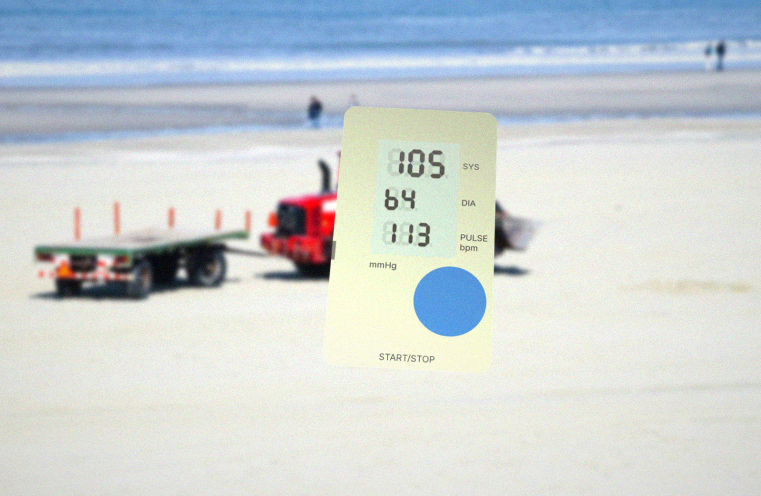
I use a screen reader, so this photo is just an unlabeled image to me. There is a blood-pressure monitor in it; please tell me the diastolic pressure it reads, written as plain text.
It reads 64 mmHg
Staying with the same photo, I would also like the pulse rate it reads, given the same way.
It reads 113 bpm
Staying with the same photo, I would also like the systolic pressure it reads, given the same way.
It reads 105 mmHg
